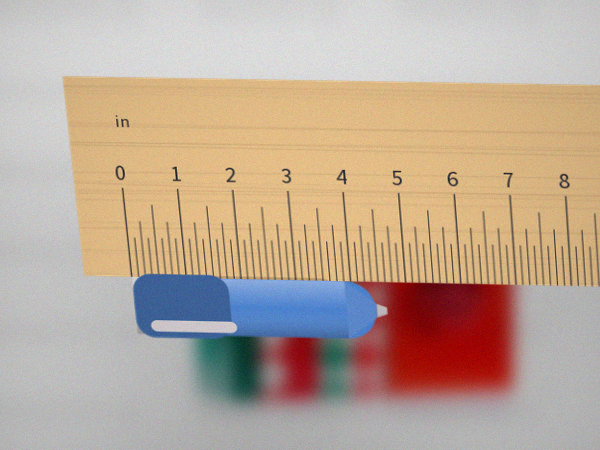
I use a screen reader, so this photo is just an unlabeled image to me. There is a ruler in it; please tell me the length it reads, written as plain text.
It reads 4.625 in
